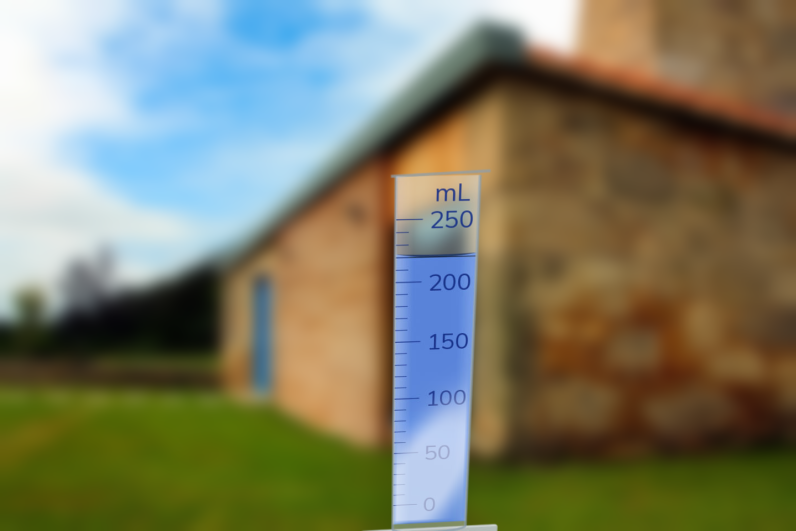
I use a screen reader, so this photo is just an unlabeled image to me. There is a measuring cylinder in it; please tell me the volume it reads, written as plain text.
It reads 220 mL
